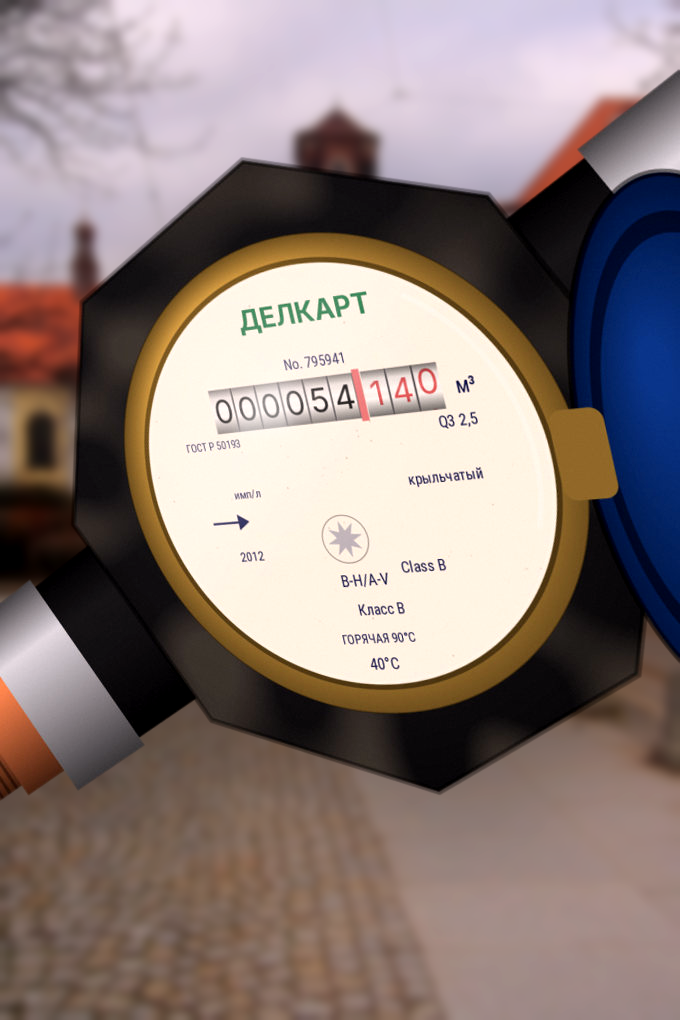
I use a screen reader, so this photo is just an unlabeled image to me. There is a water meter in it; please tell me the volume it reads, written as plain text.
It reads 54.140 m³
